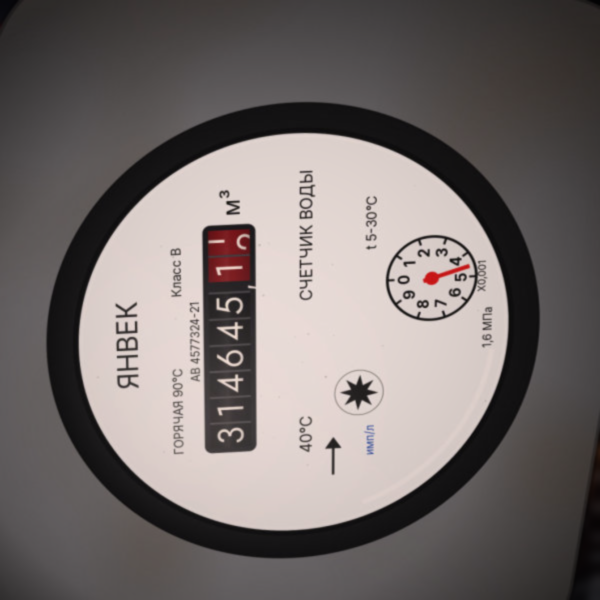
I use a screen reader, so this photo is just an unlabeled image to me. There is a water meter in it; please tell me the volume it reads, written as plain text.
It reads 314645.114 m³
